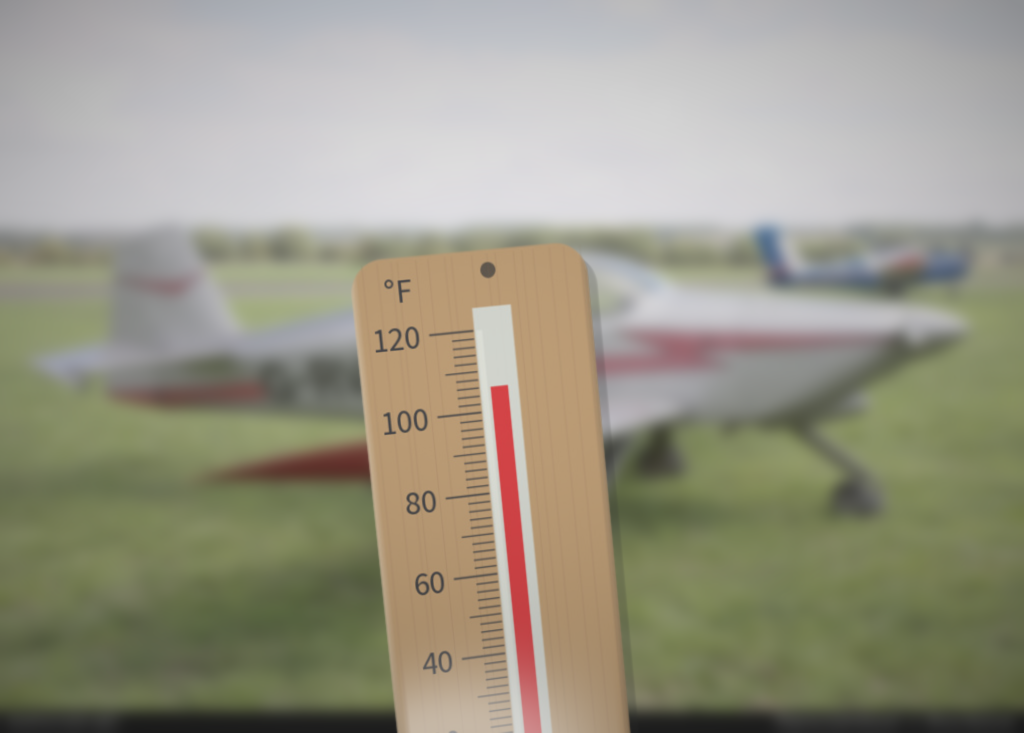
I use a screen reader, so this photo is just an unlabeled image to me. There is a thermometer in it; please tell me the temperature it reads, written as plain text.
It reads 106 °F
